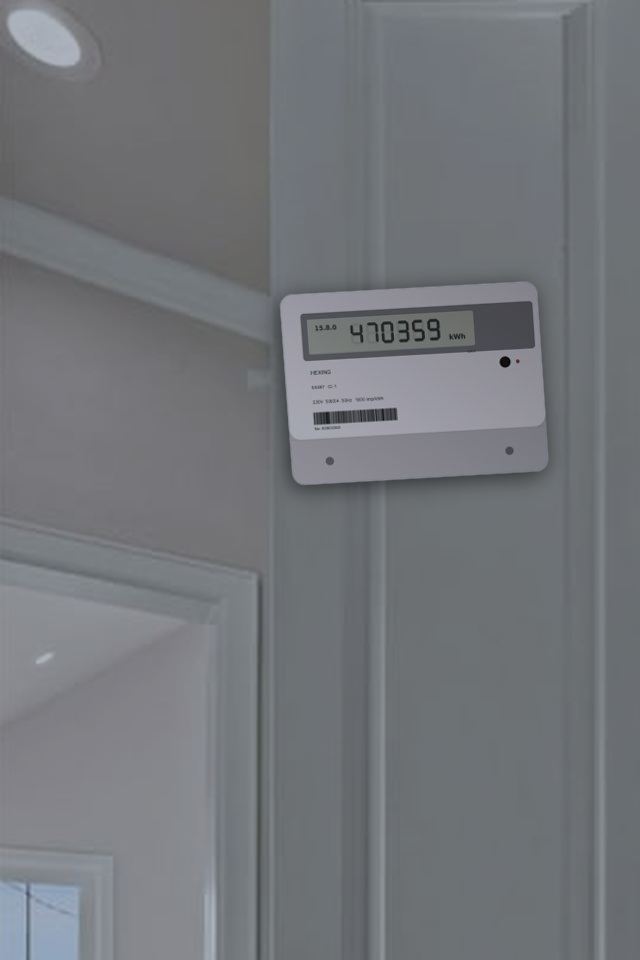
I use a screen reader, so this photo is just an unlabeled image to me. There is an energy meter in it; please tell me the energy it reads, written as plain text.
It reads 470359 kWh
